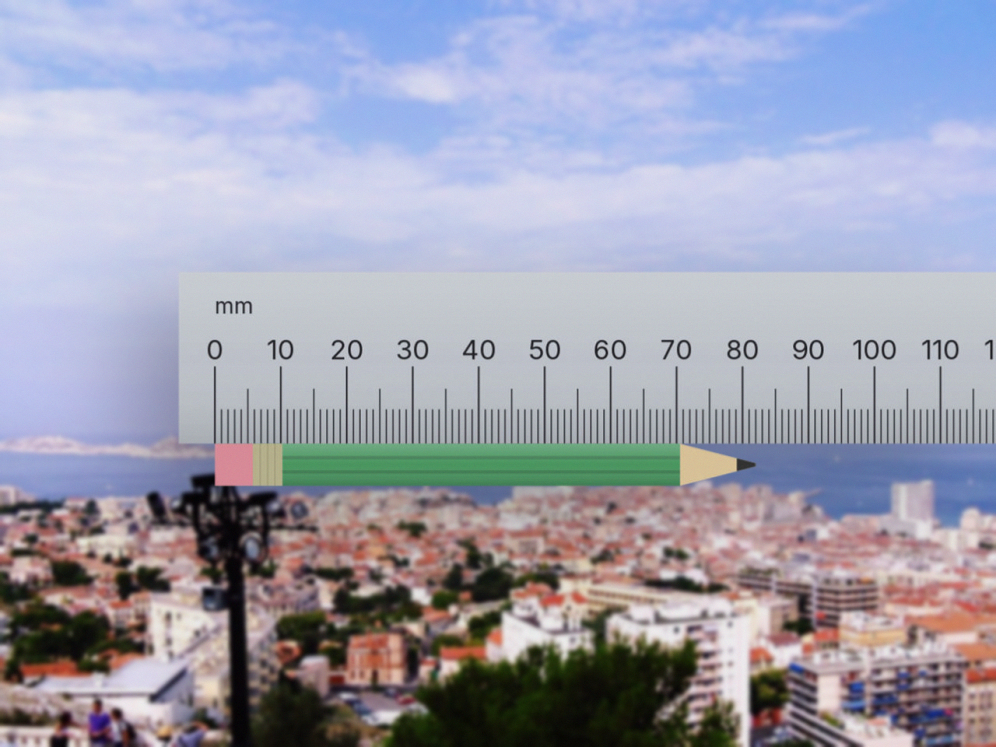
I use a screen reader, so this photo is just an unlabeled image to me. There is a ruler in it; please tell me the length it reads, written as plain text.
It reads 82 mm
